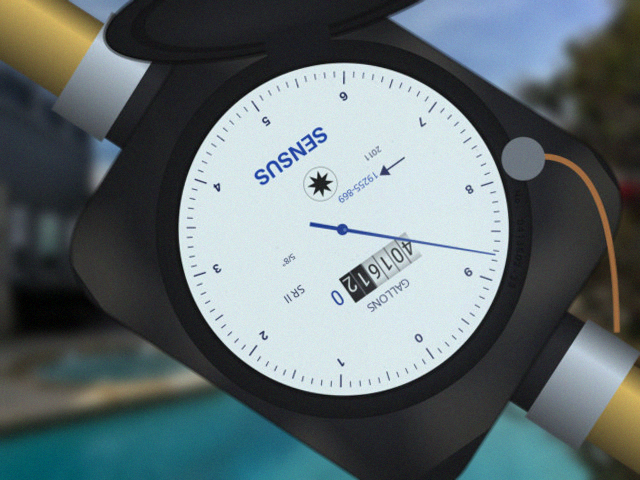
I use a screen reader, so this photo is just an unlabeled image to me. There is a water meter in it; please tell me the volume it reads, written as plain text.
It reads 4016118.7 gal
